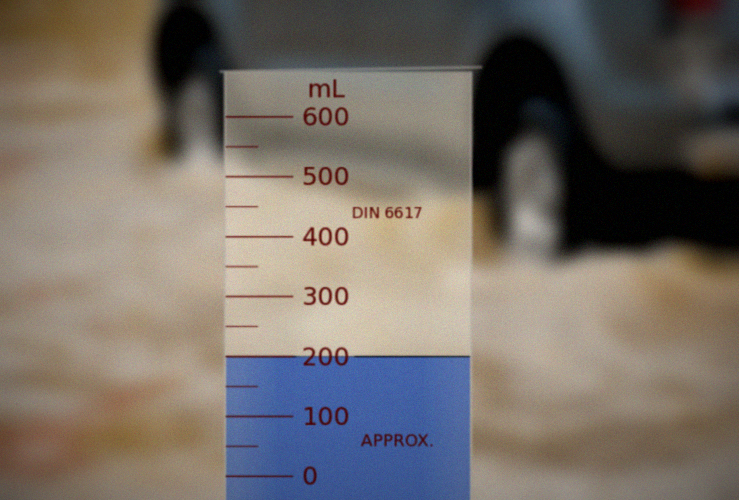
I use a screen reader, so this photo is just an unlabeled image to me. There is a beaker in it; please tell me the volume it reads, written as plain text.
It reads 200 mL
